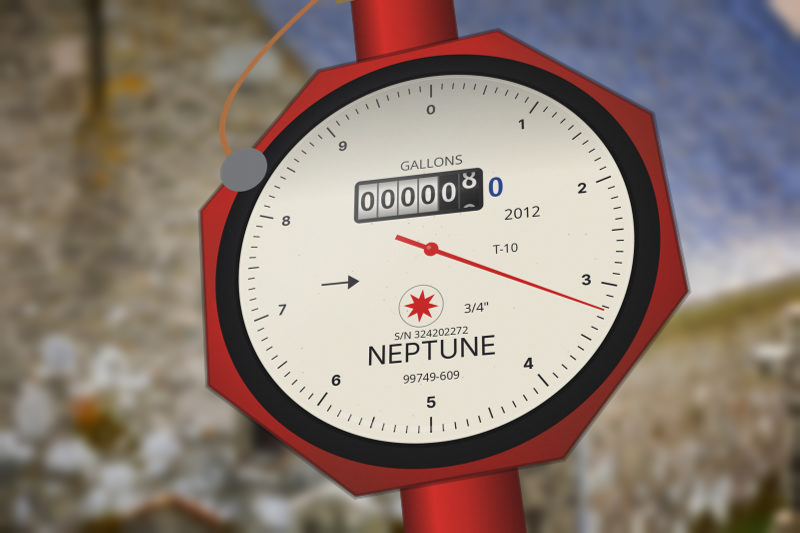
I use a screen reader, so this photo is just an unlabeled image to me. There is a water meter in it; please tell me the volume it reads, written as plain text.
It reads 83.2 gal
